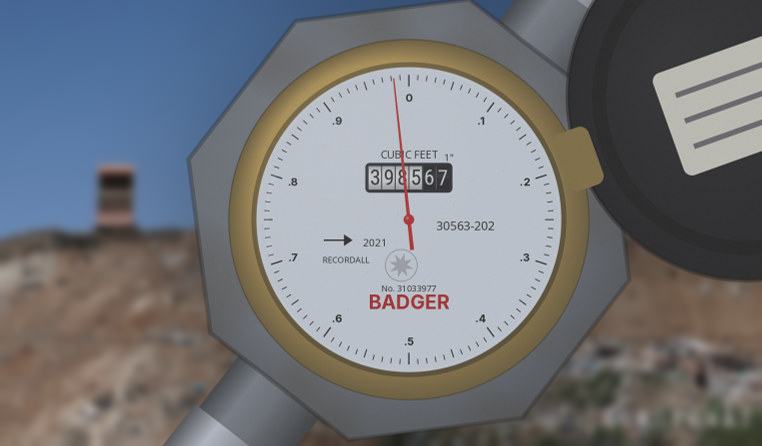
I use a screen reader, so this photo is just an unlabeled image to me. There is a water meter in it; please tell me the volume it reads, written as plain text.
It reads 398566.98 ft³
